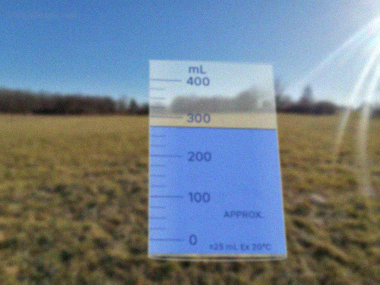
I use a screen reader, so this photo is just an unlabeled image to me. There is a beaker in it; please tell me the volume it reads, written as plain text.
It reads 275 mL
